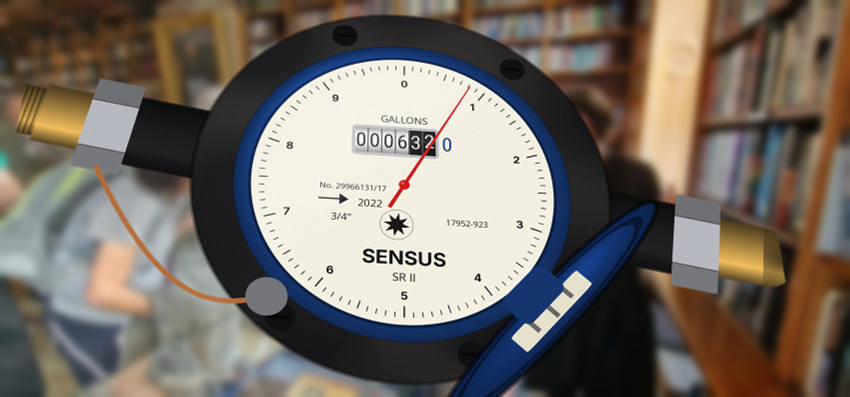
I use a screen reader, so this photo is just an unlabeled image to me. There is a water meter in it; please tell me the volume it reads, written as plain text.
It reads 6320.8 gal
